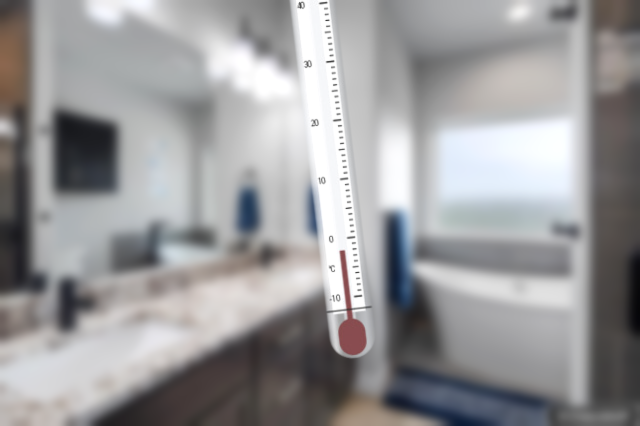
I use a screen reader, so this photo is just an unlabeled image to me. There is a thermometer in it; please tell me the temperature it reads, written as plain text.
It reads -2 °C
